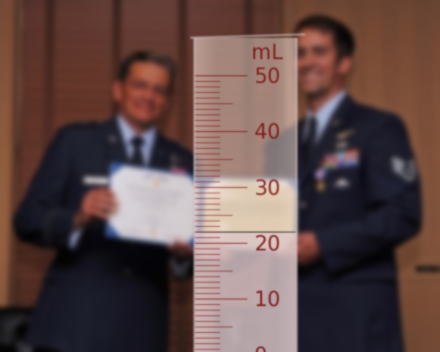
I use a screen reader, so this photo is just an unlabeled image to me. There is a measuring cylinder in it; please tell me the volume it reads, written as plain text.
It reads 22 mL
